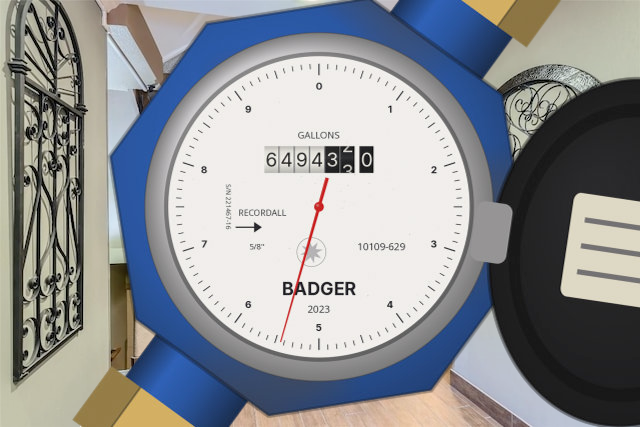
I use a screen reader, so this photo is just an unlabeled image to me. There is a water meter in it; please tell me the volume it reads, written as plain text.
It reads 6494325.4 gal
